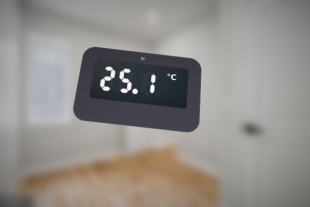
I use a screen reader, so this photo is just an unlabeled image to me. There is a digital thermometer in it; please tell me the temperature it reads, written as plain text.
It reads 25.1 °C
